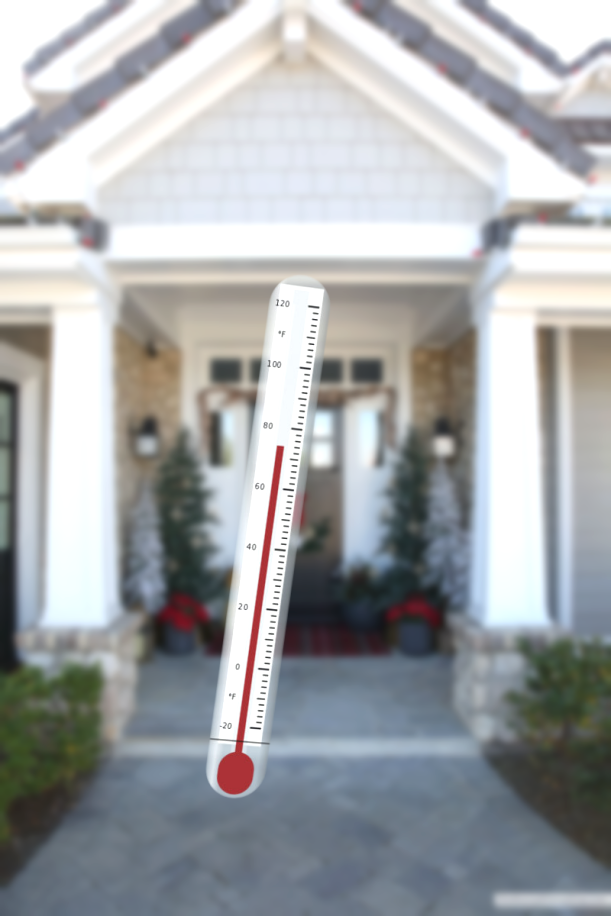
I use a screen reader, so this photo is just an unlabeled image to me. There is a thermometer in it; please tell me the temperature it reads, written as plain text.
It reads 74 °F
